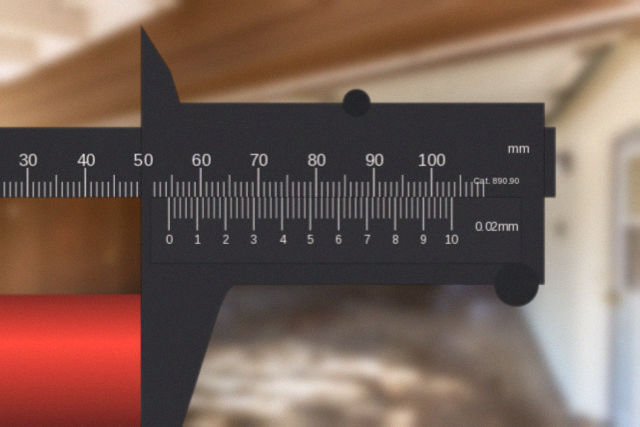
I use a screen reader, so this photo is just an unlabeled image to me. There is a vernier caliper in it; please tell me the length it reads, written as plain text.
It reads 54.5 mm
